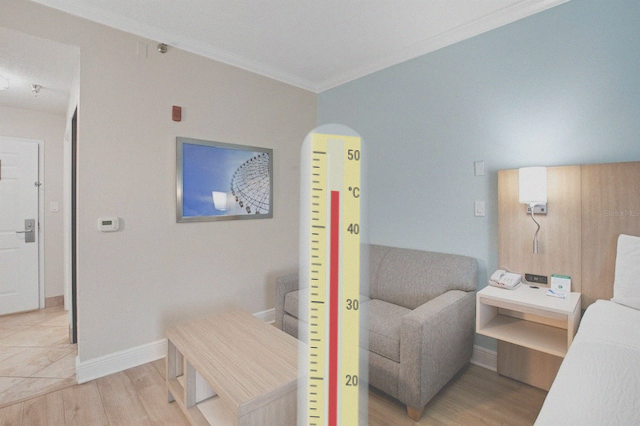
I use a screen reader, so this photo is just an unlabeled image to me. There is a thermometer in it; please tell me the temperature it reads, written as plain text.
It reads 45 °C
